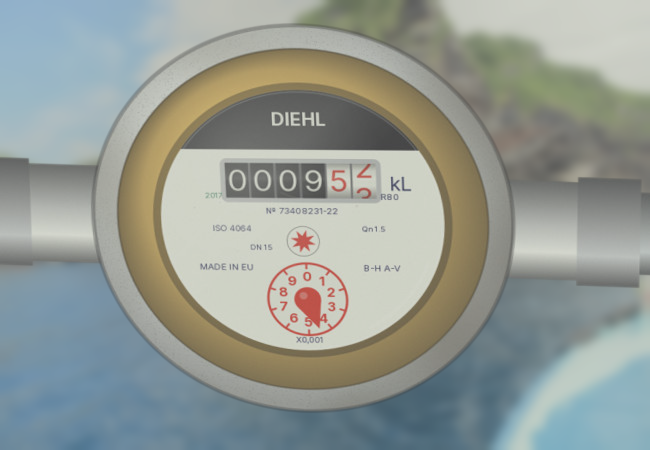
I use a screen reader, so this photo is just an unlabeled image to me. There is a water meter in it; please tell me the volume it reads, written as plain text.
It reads 9.524 kL
